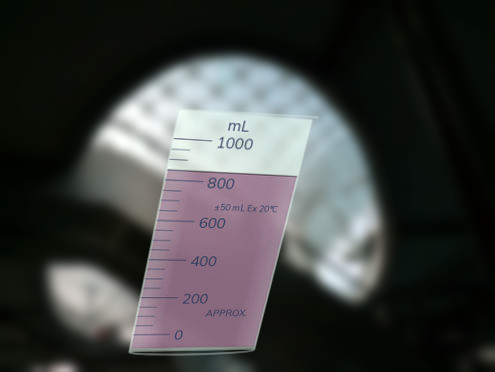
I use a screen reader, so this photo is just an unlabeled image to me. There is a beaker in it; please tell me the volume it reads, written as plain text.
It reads 850 mL
